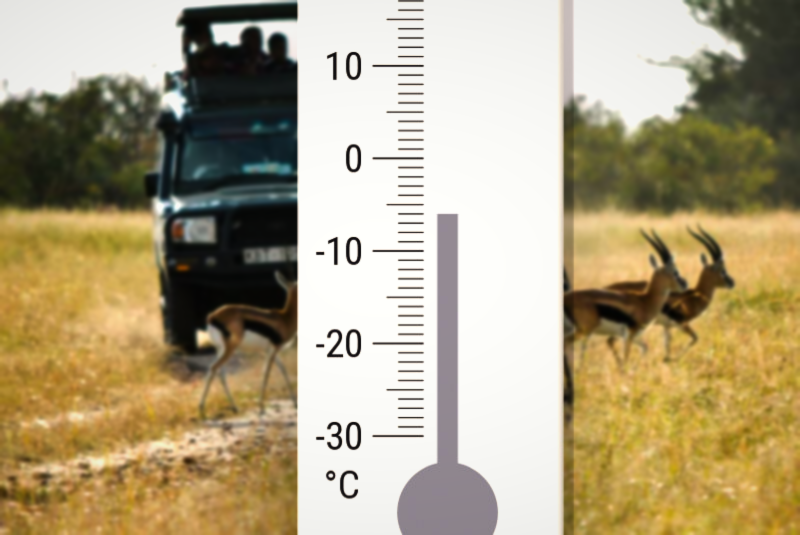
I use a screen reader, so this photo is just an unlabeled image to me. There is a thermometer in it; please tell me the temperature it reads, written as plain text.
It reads -6 °C
